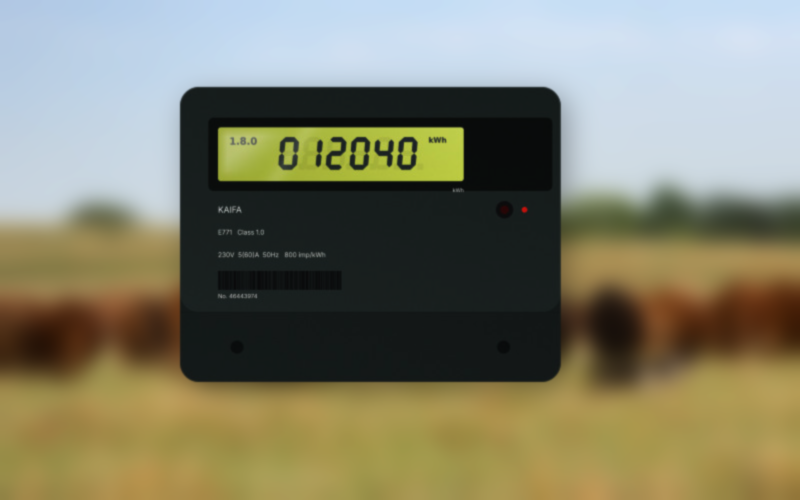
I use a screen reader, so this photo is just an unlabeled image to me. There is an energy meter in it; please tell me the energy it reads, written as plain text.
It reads 12040 kWh
